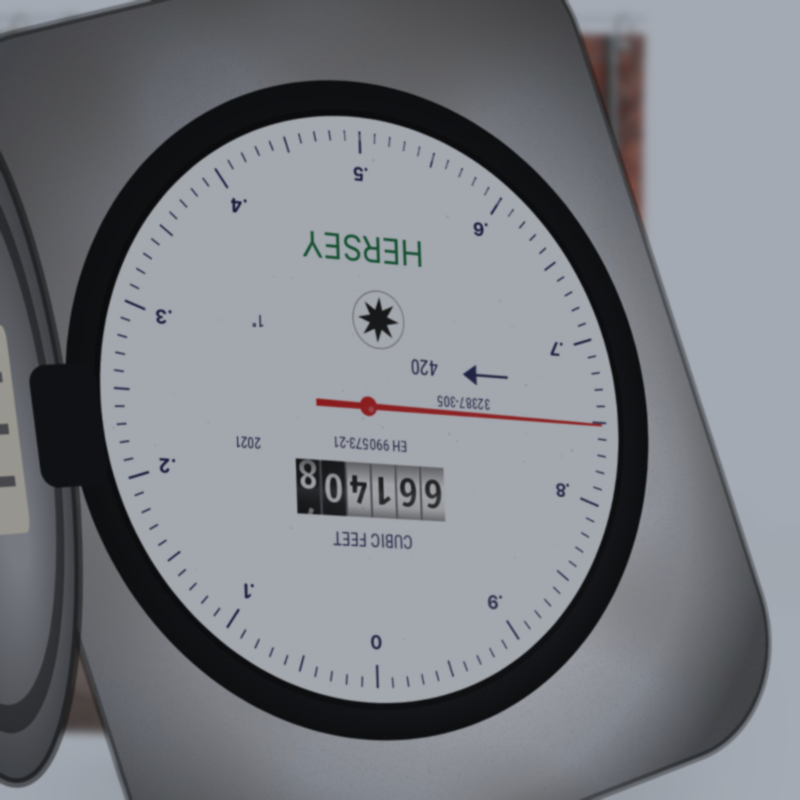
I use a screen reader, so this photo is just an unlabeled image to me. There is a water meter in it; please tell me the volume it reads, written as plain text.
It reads 661407.75 ft³
